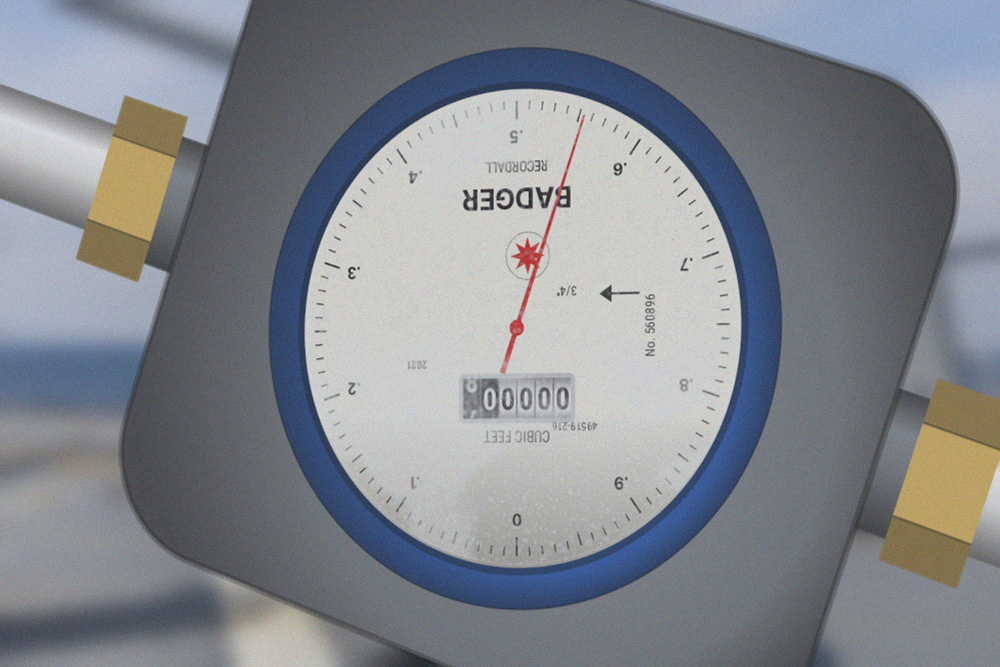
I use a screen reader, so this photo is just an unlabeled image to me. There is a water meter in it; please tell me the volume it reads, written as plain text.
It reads 7.55 ft³
